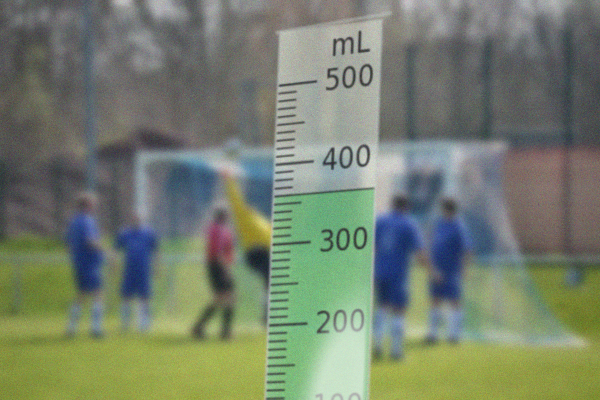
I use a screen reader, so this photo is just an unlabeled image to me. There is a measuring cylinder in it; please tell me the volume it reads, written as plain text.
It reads 360 mL
